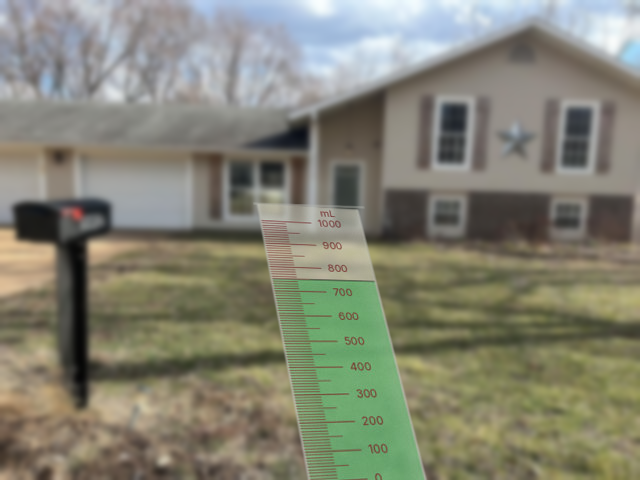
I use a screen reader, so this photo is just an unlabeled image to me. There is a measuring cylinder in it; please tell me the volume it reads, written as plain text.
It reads 750 mL
